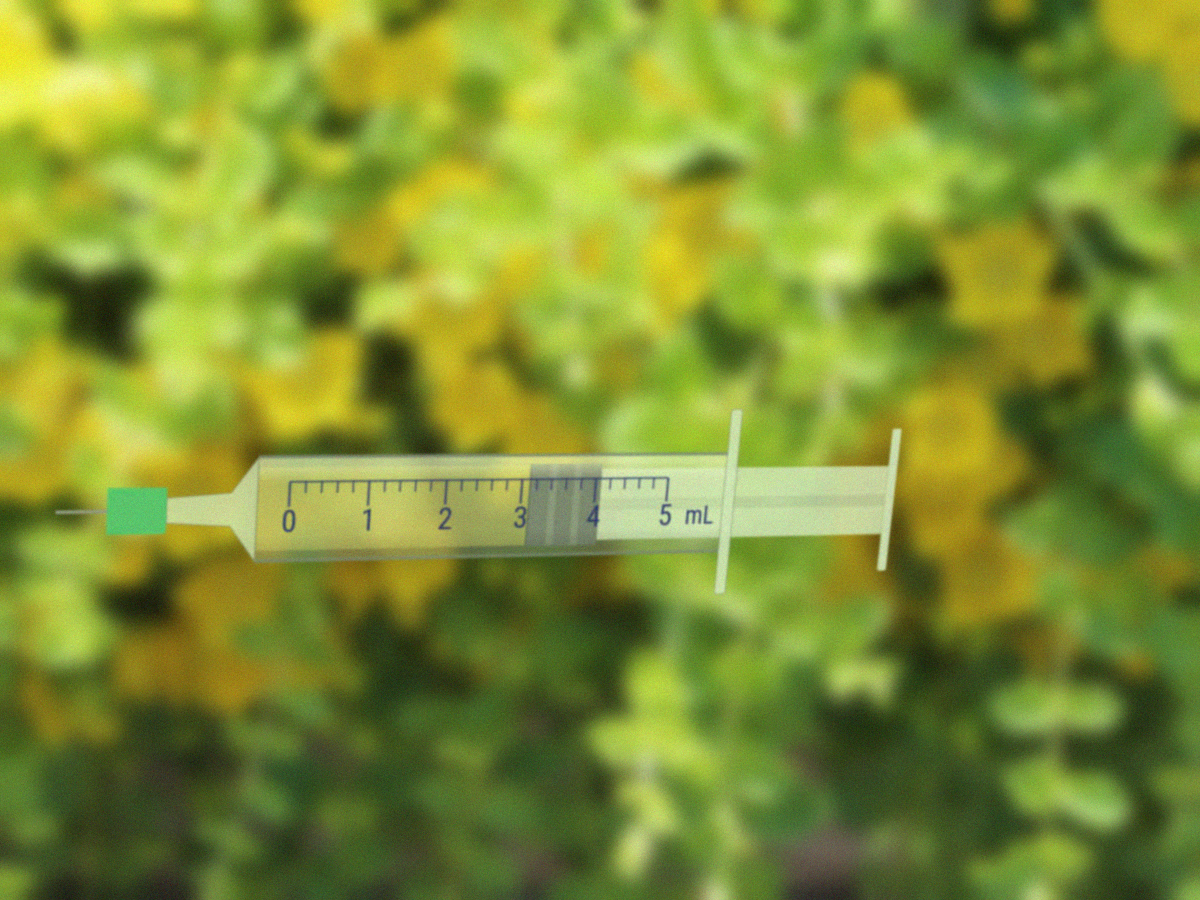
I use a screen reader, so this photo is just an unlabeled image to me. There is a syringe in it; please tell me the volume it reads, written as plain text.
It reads 3.1 mL
